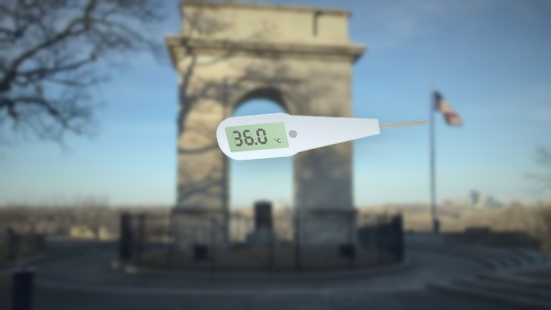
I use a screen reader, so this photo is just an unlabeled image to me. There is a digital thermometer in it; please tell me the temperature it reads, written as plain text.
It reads 36.0 °C
